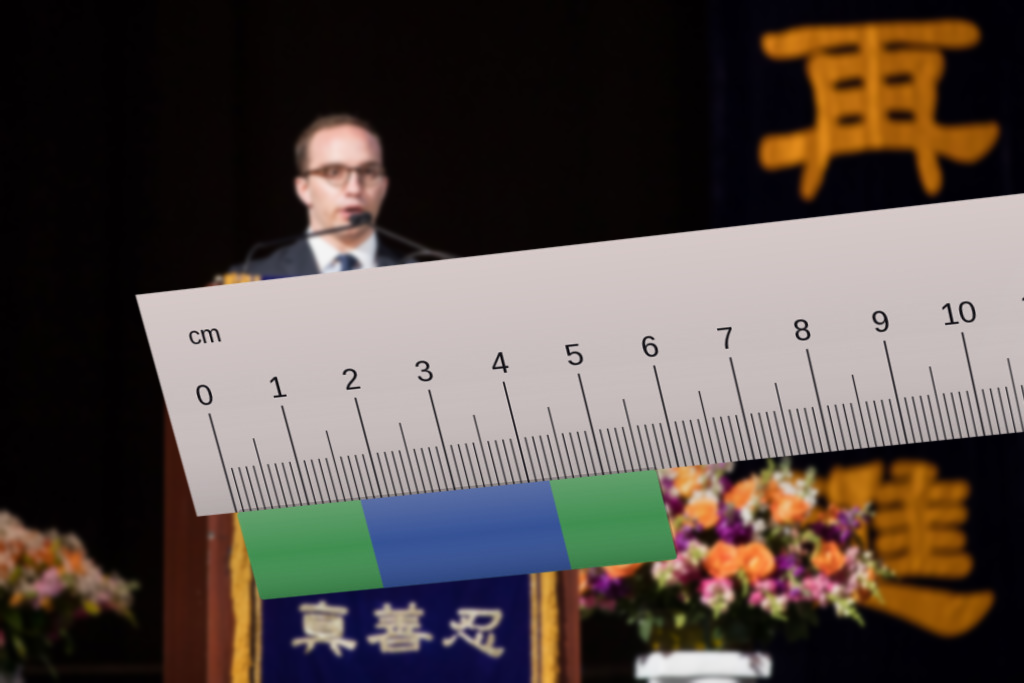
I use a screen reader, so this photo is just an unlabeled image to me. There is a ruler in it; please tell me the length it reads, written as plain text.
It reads 5.7 cm
